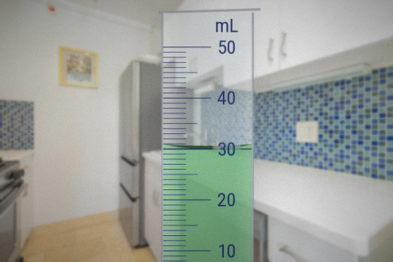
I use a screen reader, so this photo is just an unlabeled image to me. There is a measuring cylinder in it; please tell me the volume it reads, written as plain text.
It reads 30 mL
